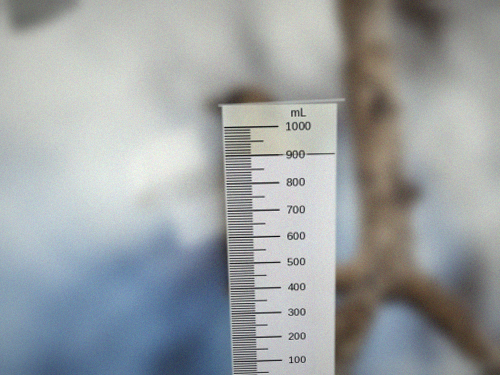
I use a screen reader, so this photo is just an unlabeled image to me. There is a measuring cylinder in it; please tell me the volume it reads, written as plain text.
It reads 900 mL
